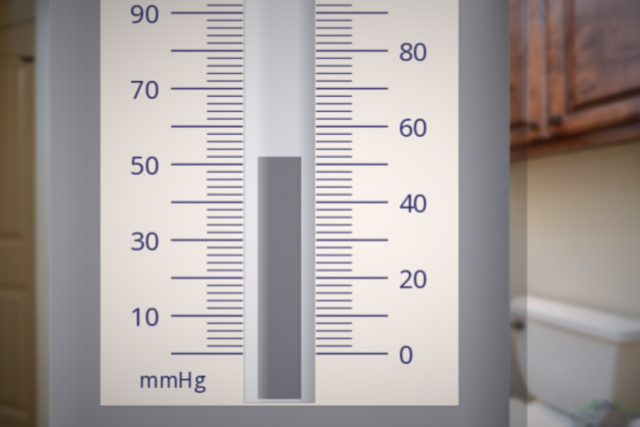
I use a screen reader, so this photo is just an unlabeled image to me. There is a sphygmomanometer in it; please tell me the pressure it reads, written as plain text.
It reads 52 mmHg
